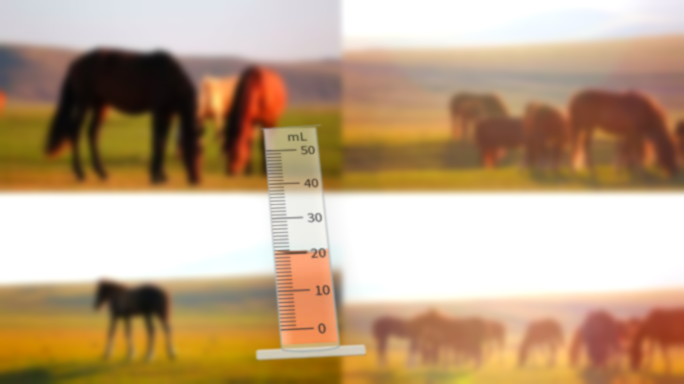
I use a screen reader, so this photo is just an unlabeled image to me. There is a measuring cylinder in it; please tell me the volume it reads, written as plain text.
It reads 20 mL
